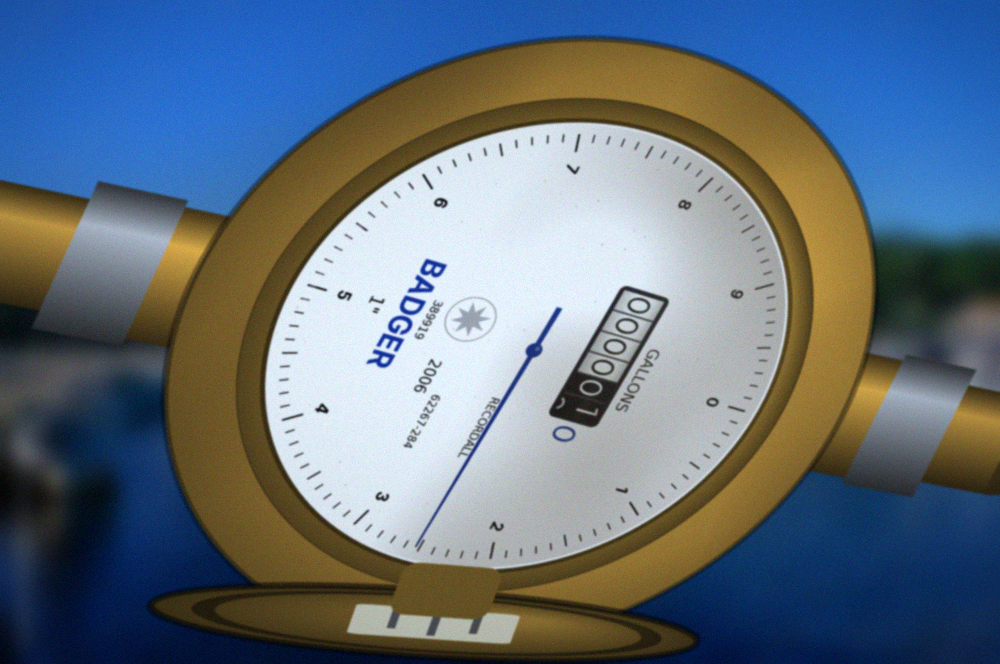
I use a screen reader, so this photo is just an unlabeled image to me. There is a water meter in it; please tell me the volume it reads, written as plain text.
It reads 12.5 gal
